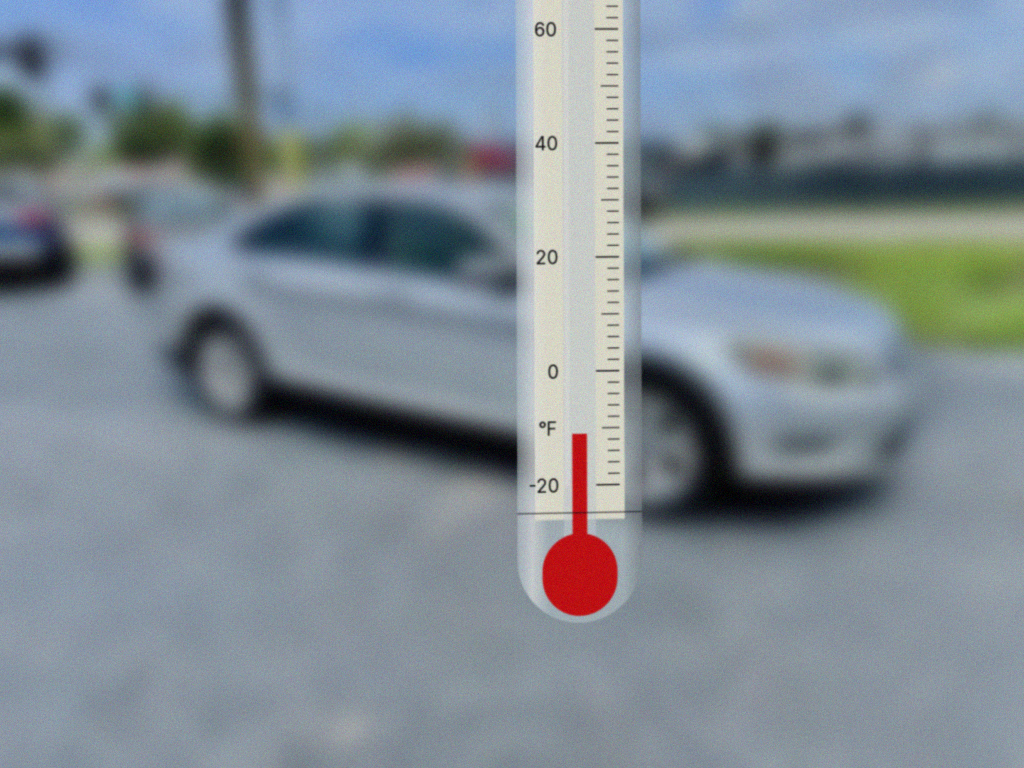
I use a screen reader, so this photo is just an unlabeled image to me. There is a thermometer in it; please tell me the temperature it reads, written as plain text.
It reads -11 °F
